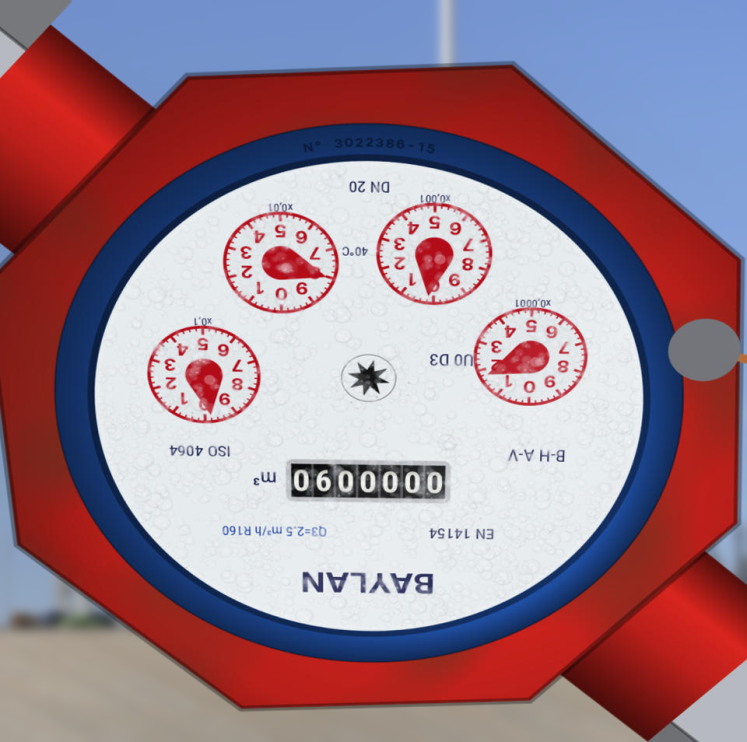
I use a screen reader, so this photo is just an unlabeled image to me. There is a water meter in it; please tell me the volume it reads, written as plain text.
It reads 89.9801 m³
